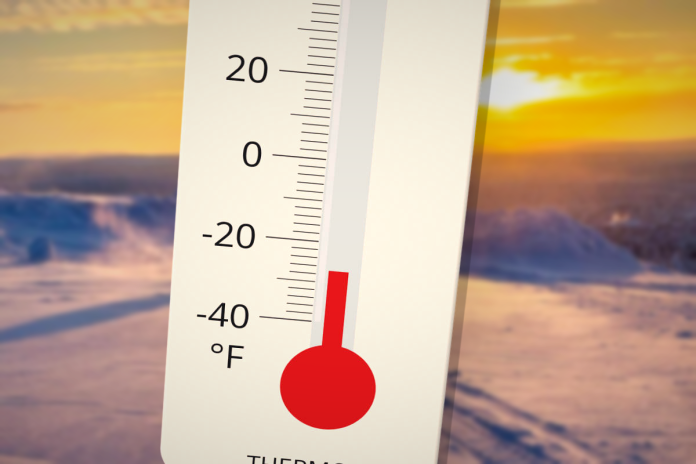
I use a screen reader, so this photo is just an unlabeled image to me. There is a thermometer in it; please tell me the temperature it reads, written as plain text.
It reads -27 °F
